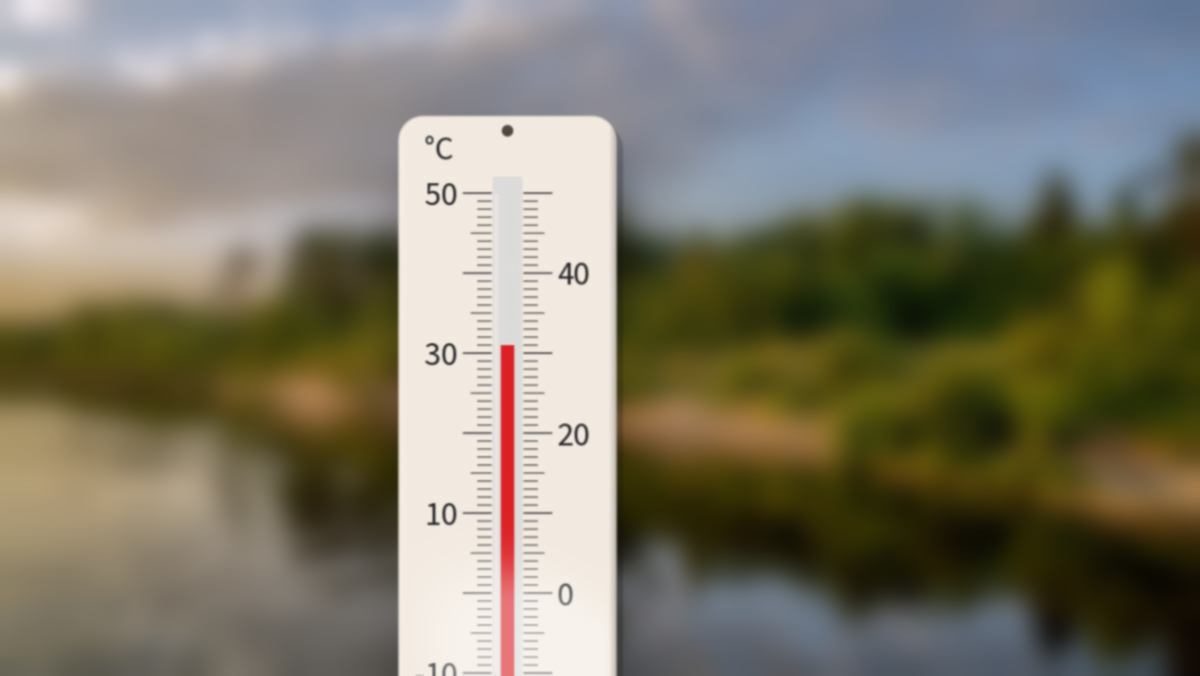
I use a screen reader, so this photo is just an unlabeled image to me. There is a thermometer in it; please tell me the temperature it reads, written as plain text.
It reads 31 °C
